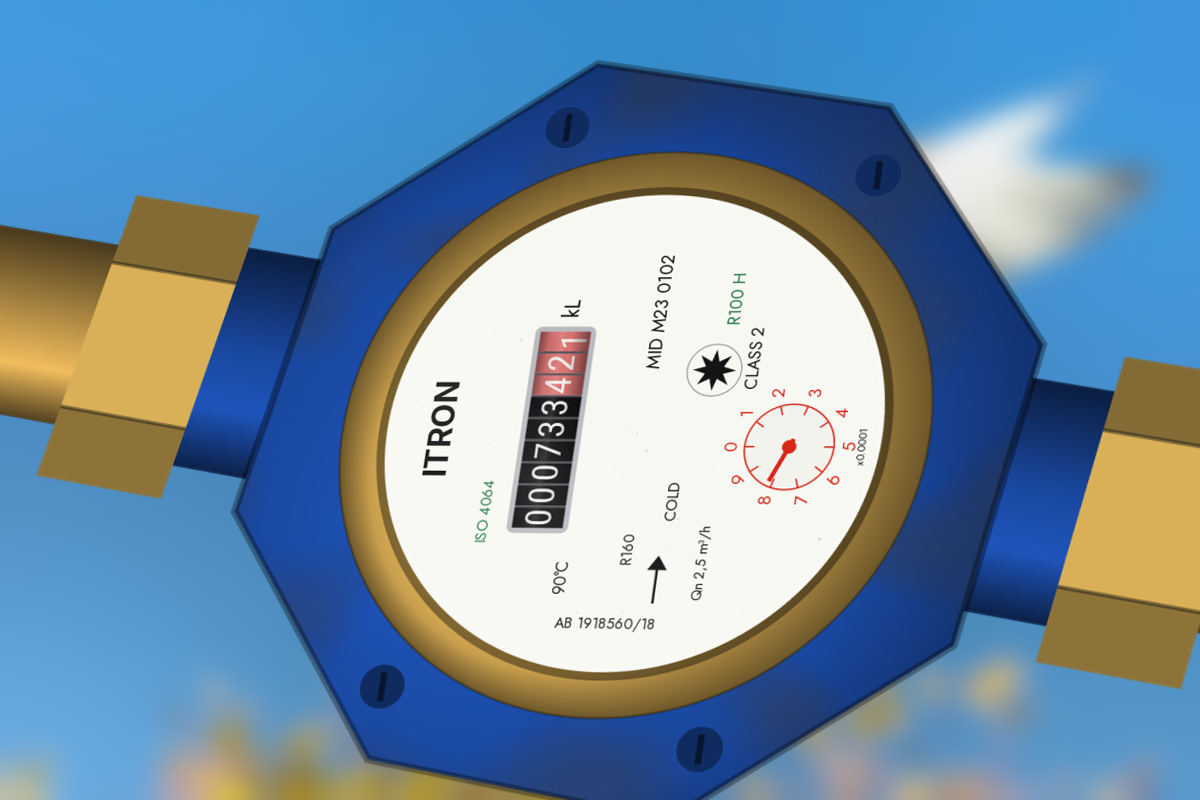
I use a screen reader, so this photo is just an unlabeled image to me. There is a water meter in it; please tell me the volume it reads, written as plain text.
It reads 733.4208 kL
